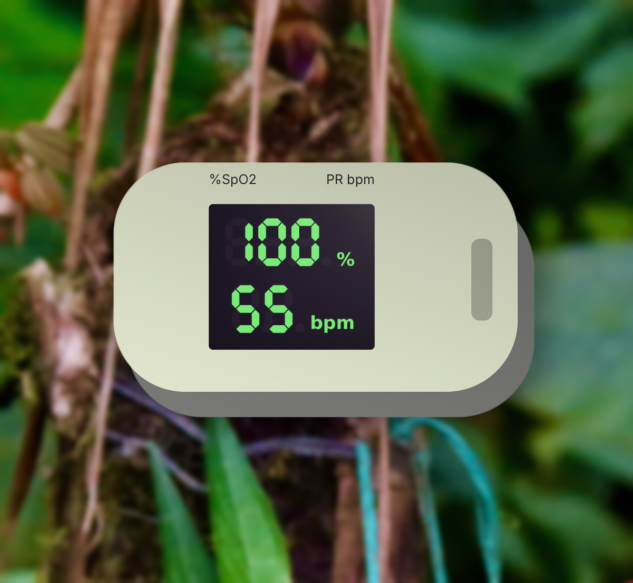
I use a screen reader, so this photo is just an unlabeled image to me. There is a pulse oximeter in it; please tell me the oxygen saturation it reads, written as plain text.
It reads 100 %
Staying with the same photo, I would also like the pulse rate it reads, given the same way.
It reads 55 bpm
